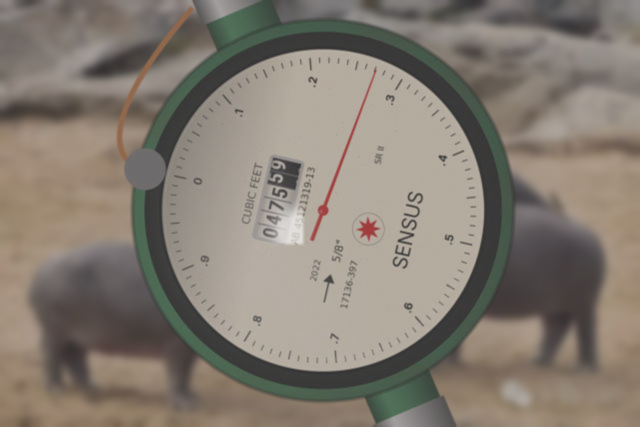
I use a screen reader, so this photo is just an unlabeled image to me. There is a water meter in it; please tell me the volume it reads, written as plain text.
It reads 47559.27 ft³
